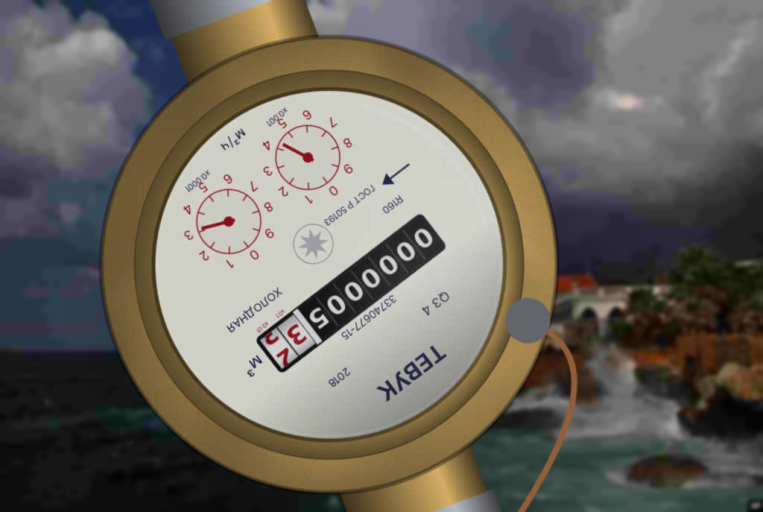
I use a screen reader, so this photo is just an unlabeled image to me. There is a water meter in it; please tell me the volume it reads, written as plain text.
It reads 5.3243 m³
